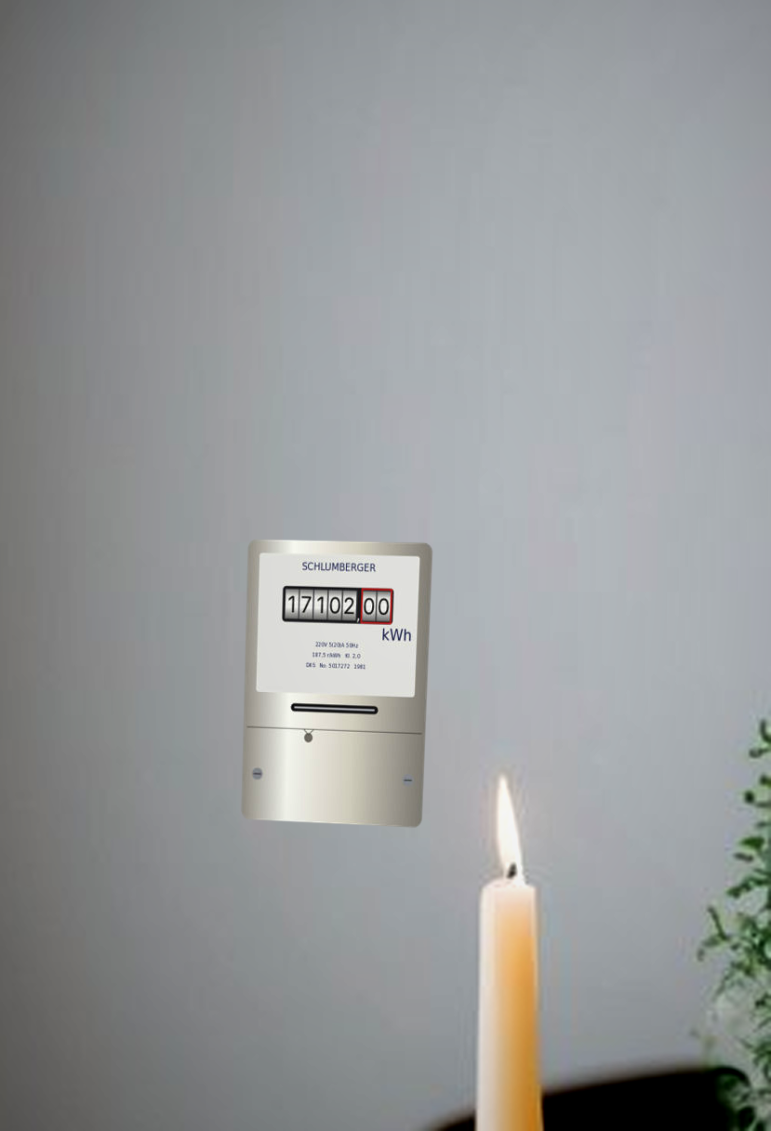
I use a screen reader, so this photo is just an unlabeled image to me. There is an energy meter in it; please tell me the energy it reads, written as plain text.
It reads 17102.00 kWh
